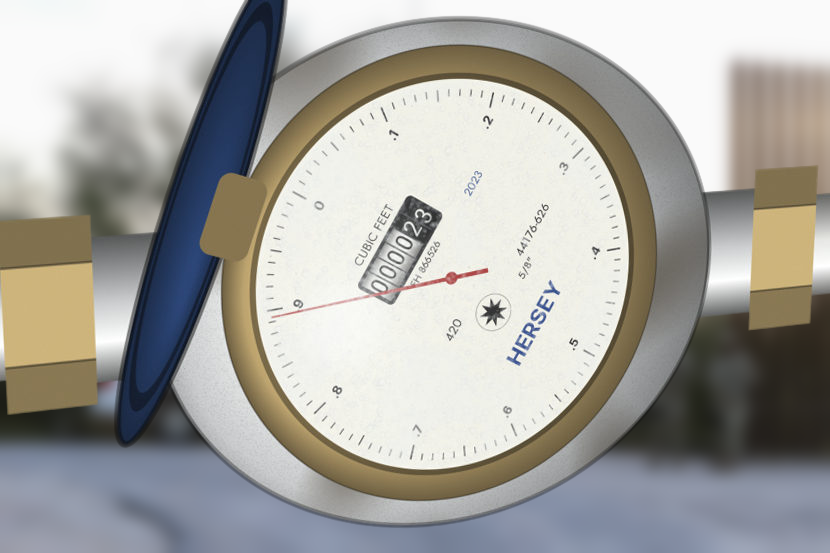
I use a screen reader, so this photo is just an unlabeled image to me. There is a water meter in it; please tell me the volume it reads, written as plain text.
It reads 22.89 ft³
